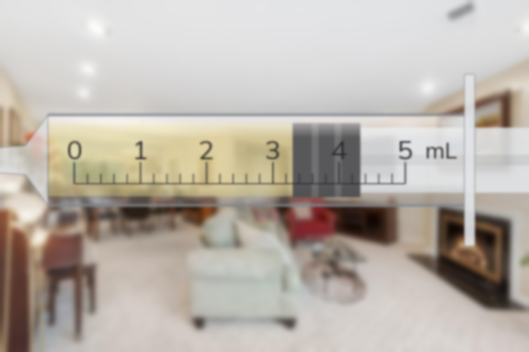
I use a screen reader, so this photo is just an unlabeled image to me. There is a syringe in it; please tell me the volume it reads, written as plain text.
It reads 3.3 mL
